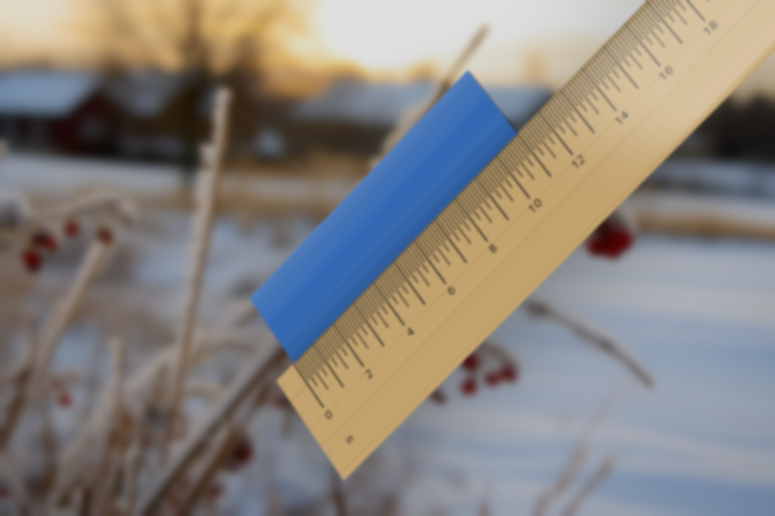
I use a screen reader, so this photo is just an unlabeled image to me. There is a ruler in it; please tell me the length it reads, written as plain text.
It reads 11 in
